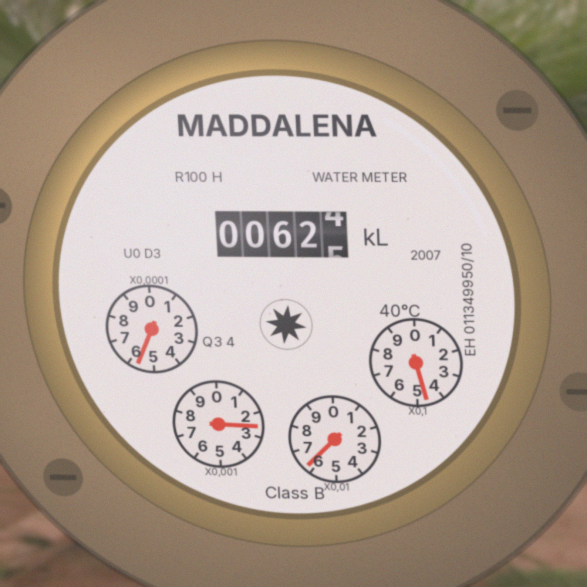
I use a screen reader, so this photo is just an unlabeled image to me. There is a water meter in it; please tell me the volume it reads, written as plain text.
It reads 624.4625 kL
